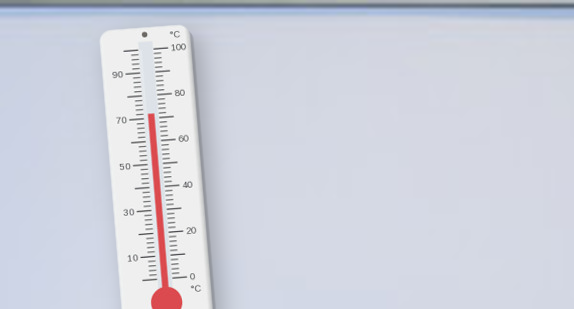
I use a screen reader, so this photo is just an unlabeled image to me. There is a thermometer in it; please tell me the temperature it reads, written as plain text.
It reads 72 °C
